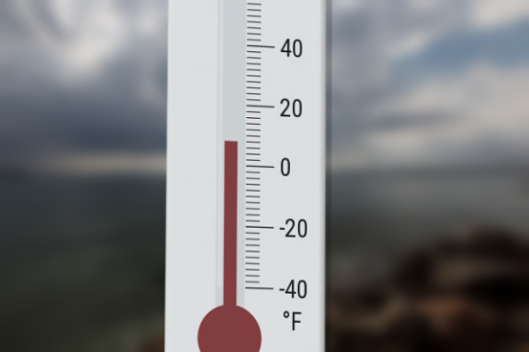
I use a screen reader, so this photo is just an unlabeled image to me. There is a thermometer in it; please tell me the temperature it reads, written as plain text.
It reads 8 °F
